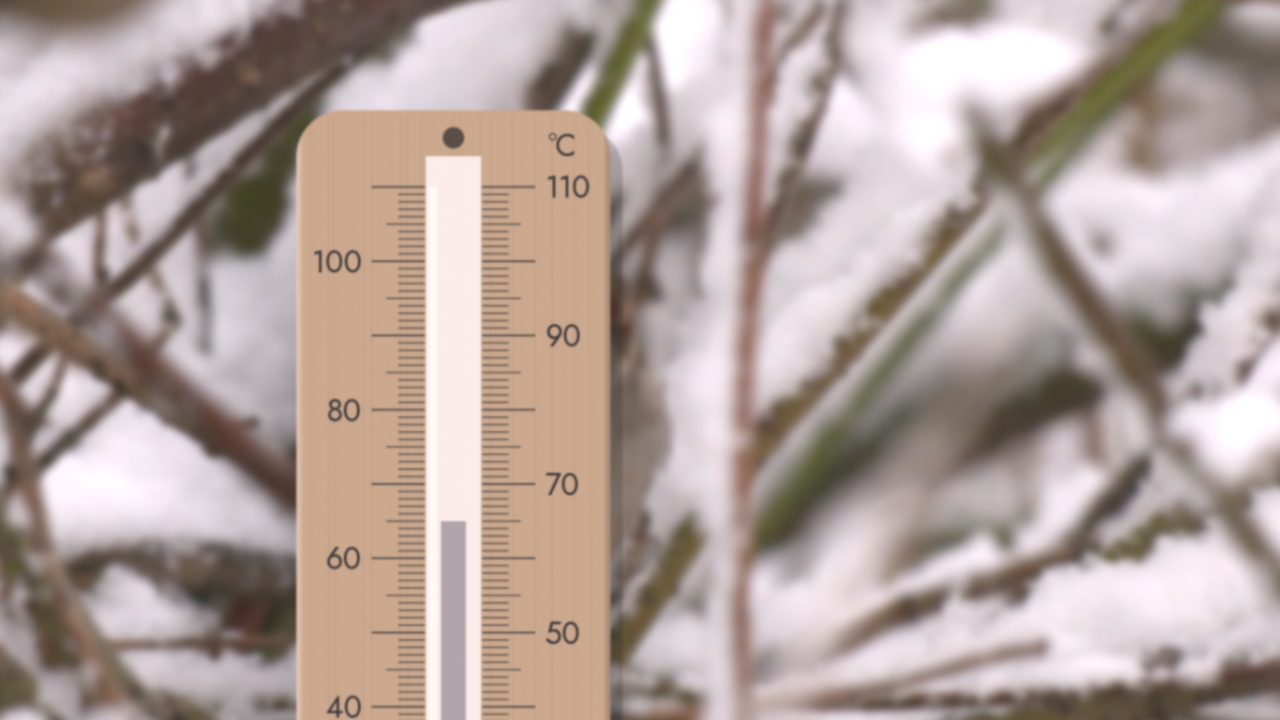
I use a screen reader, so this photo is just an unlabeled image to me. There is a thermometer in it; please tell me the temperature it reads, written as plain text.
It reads 65 °C
